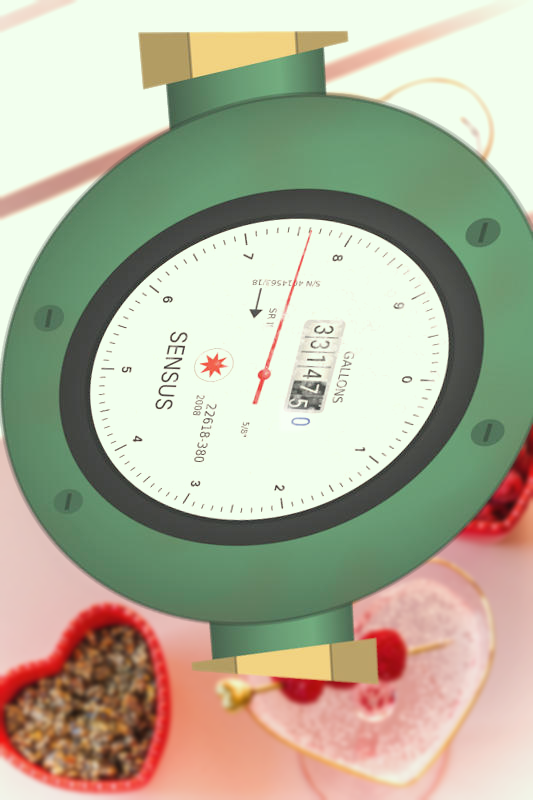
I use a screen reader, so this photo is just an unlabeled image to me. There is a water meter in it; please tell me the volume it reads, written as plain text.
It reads 3314747.6 gal
